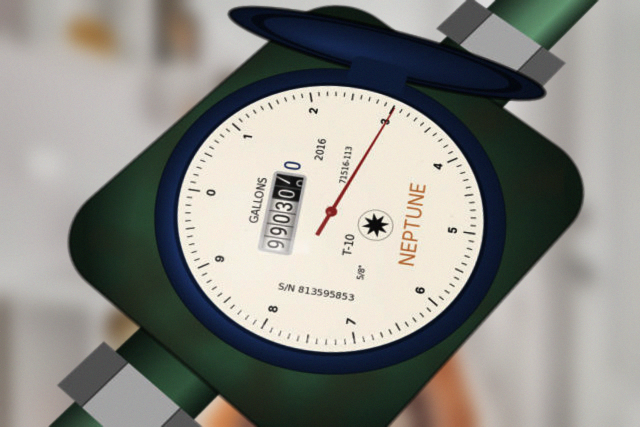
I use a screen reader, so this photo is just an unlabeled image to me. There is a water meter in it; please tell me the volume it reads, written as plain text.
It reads 9903073.0 gal
